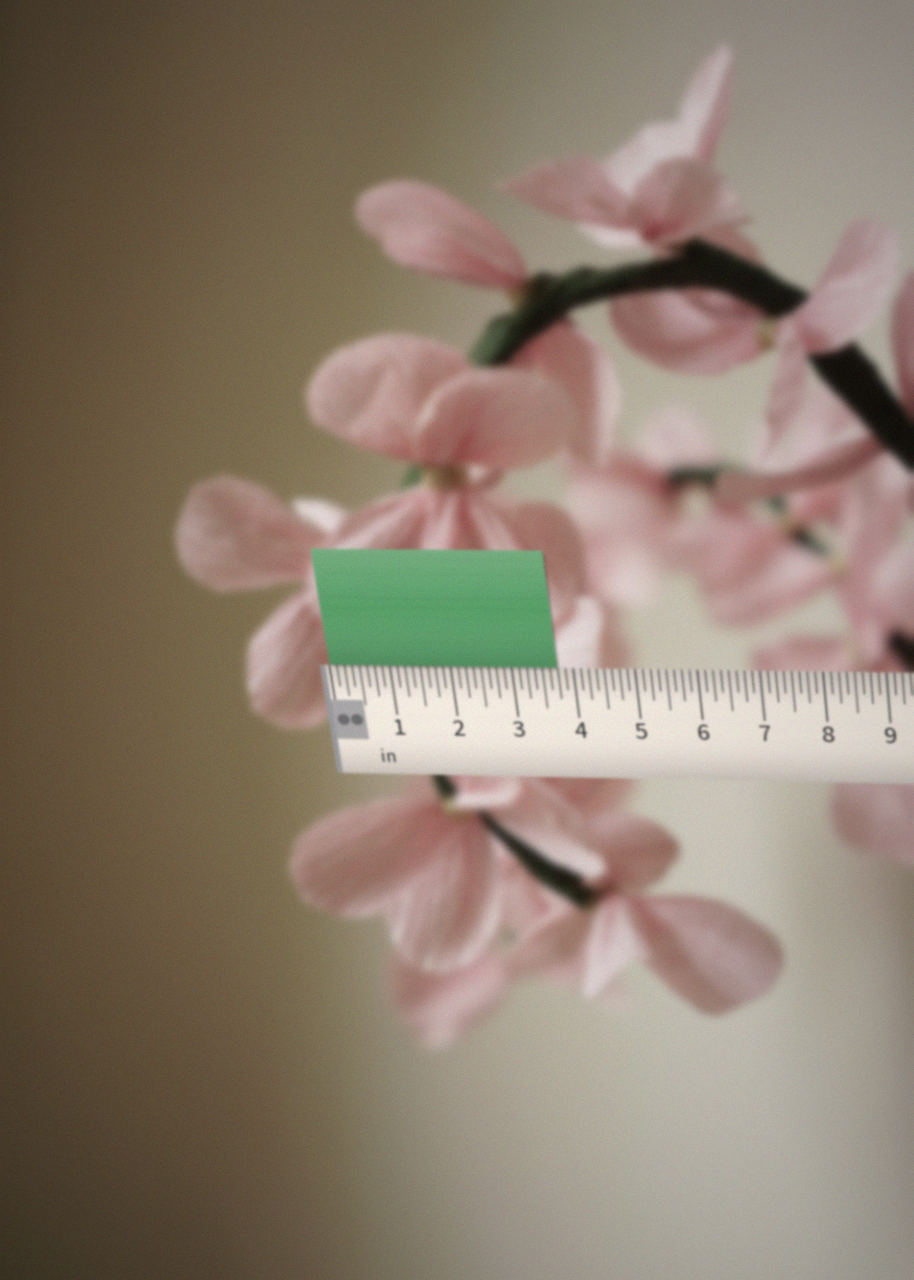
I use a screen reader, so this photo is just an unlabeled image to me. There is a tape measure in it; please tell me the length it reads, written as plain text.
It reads 3.75 in
